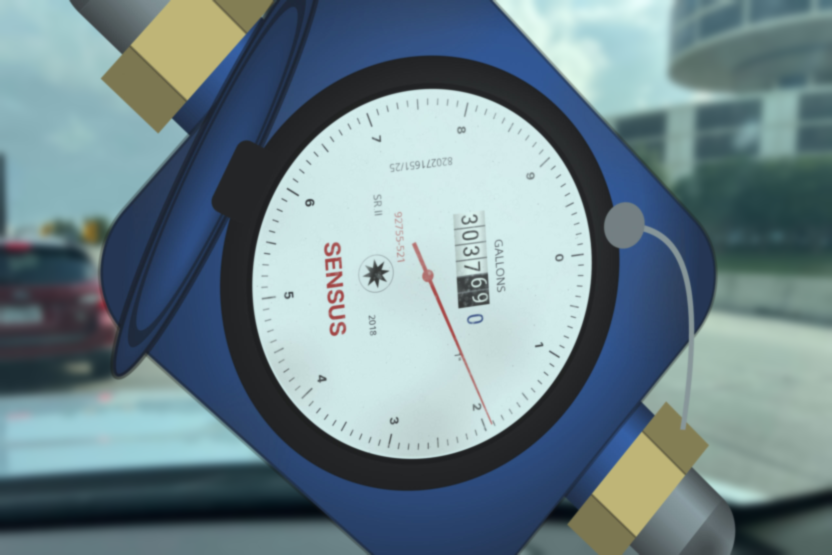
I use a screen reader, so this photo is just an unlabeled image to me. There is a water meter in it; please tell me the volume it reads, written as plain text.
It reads 3037691.9 gal
